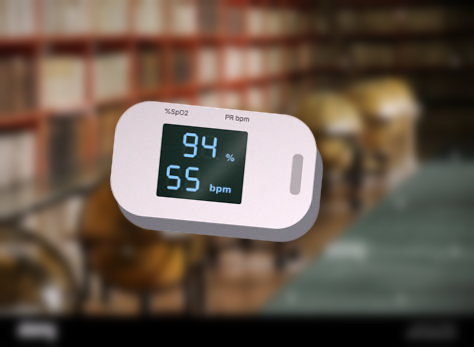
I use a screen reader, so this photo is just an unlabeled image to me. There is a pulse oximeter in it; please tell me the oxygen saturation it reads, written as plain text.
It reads 94 %
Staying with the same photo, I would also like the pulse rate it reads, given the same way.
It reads 55 bpm
